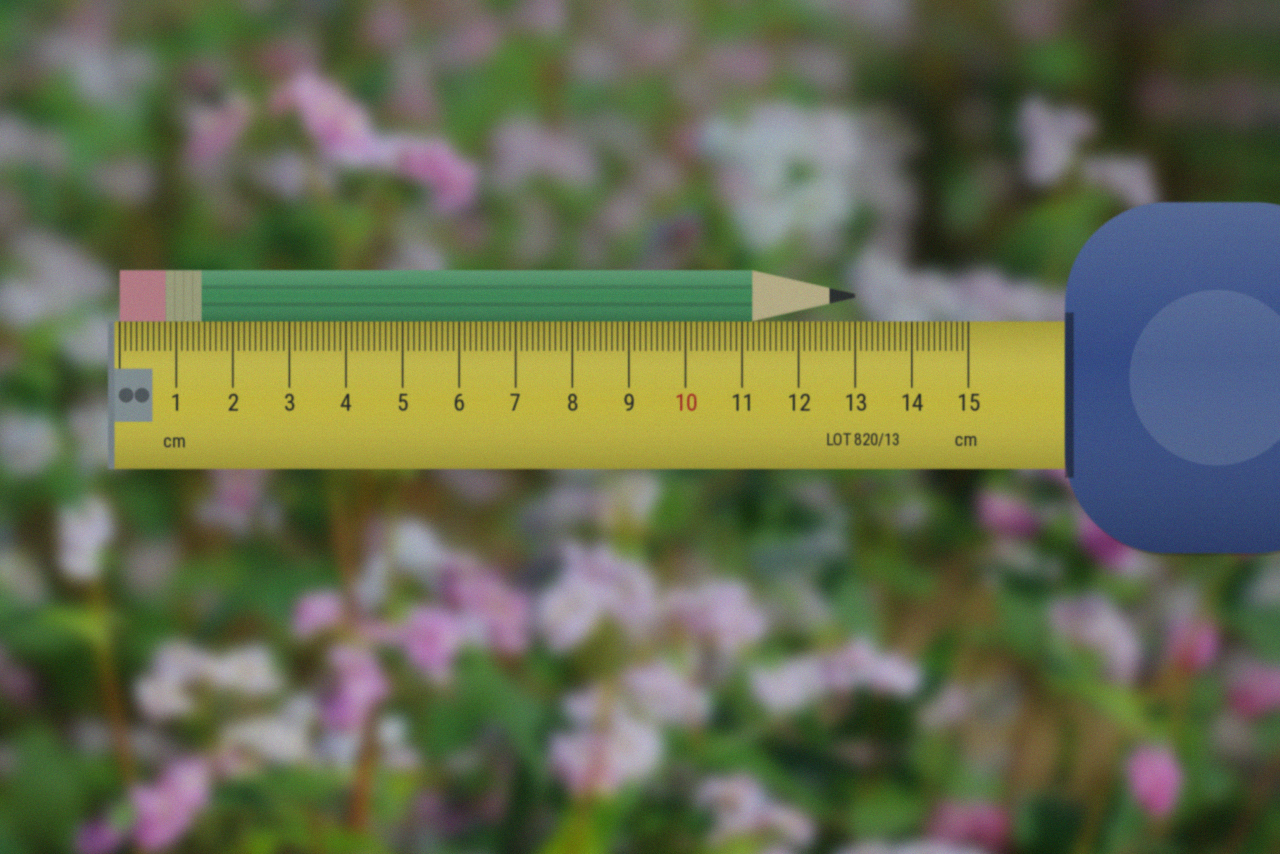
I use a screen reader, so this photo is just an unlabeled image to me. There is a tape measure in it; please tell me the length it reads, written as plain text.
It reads 13 cm
